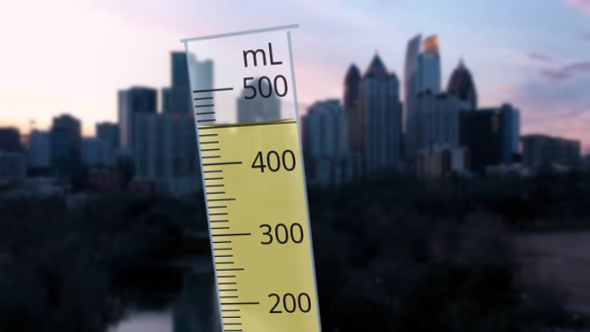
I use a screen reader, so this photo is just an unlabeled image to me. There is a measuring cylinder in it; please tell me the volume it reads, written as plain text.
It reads 450 mL
